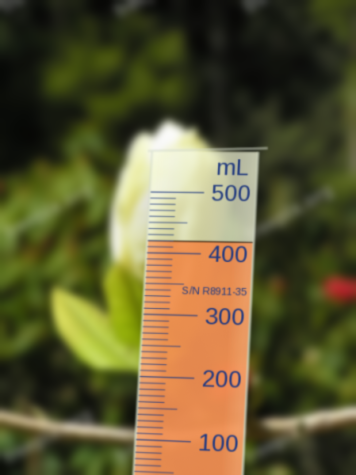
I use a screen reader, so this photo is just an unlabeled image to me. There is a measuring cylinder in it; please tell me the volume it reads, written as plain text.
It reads 420 mL
